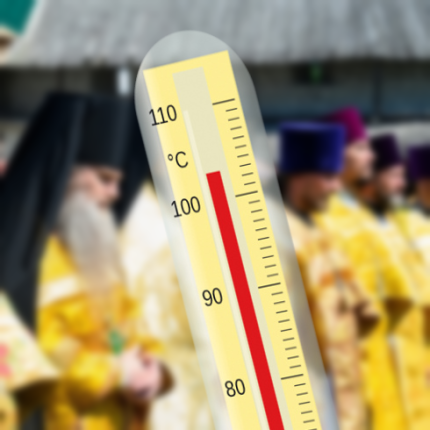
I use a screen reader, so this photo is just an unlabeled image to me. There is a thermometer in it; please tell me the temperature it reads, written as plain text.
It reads 103 °C
